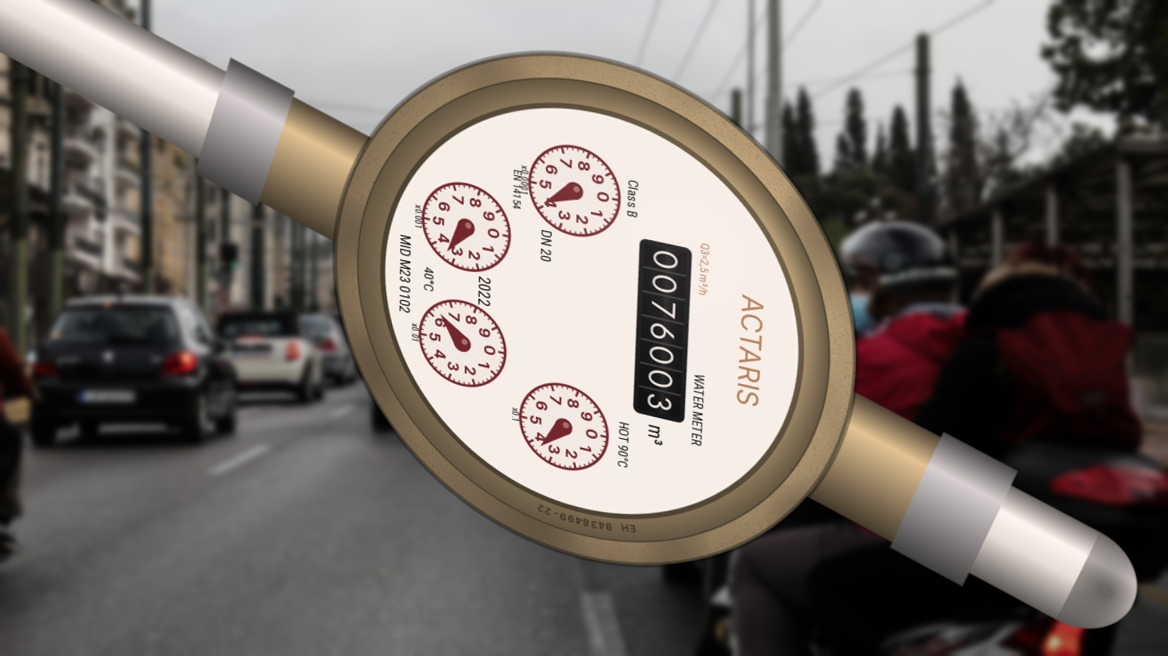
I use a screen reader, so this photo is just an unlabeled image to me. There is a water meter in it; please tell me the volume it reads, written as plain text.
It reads 76003.3634 m³
